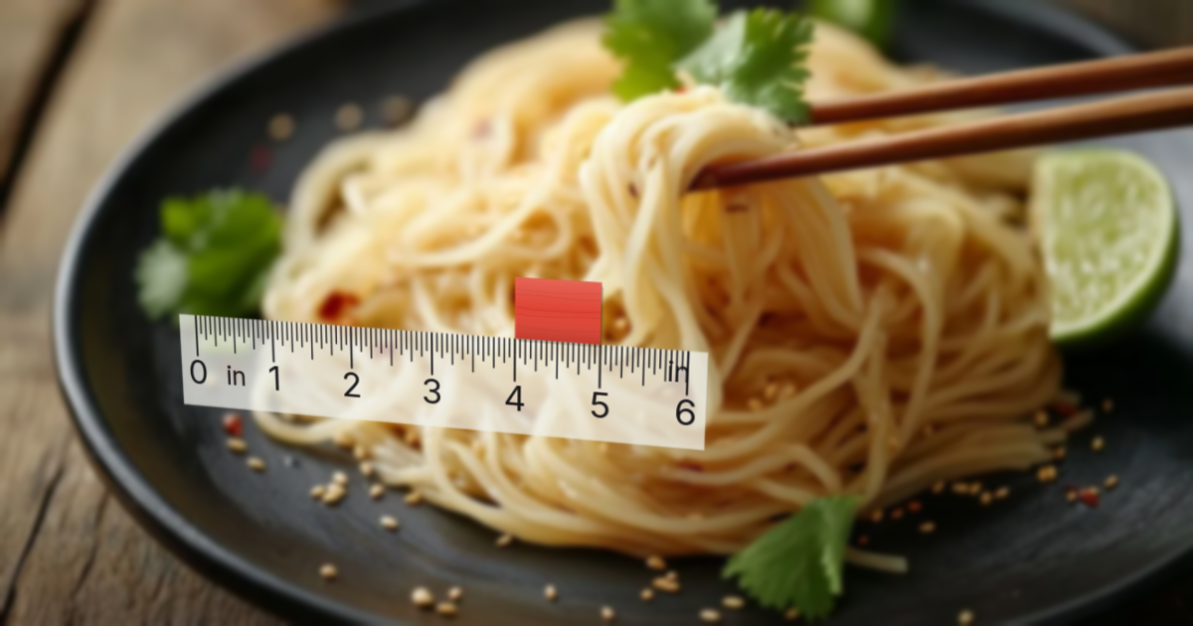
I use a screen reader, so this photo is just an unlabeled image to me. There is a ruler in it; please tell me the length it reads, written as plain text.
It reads 1 in
